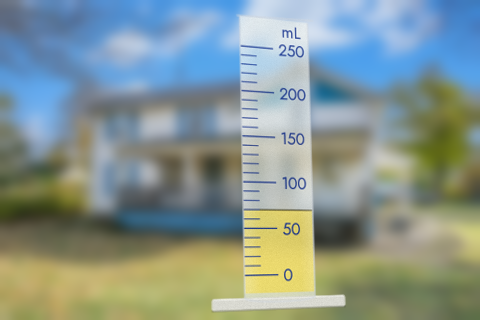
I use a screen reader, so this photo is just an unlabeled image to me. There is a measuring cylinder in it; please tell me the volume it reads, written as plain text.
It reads 70 mL
